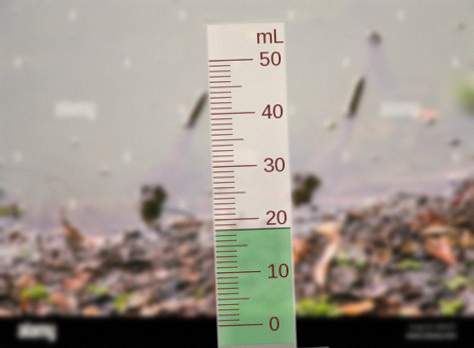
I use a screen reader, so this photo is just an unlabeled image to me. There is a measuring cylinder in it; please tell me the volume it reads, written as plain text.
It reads 18 mL
